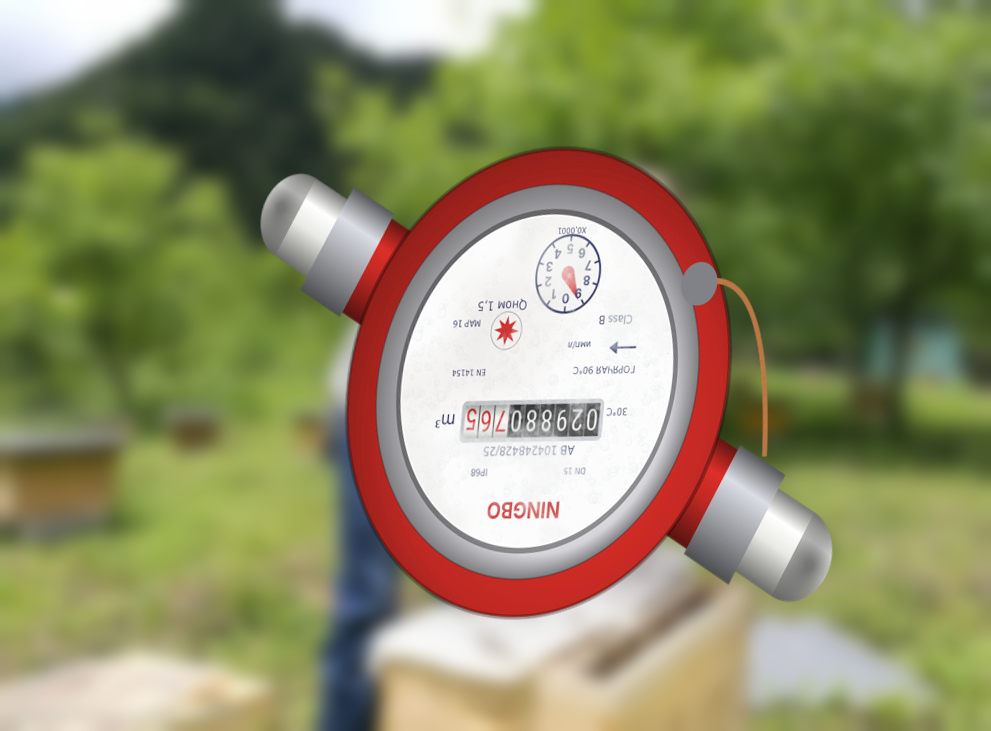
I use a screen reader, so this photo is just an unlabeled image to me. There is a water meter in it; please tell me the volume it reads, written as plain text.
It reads 29880.7649 m³
